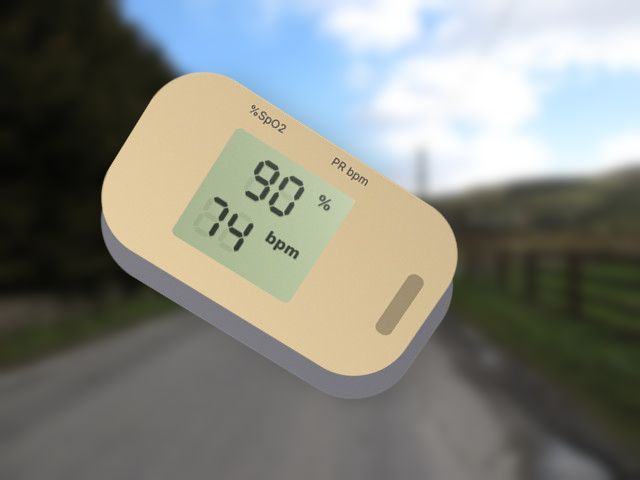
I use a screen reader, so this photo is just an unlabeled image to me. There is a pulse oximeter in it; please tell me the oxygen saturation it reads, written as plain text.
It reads 90 %
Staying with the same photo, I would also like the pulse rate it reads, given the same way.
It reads 74 bpm
